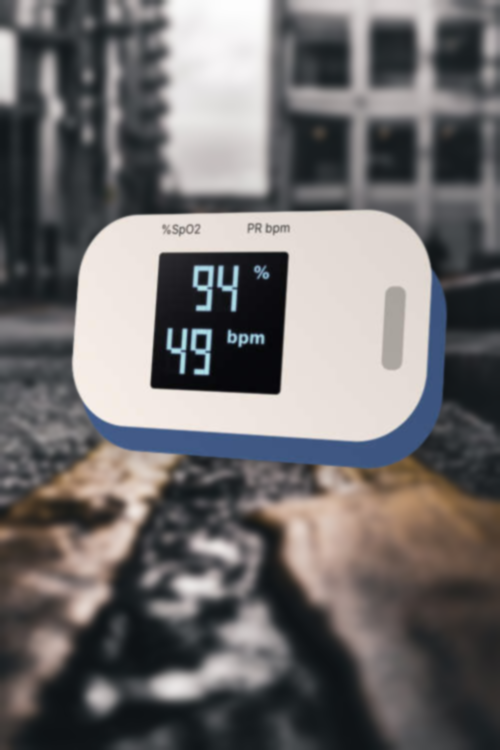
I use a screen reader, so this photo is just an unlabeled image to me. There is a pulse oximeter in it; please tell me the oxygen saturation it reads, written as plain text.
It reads 94 %
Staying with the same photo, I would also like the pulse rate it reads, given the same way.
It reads 49 bpm
